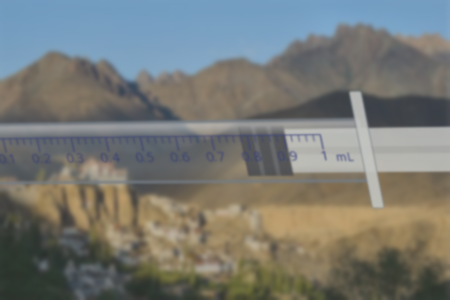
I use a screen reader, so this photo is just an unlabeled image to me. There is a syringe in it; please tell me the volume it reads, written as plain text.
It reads 0.78 mL
